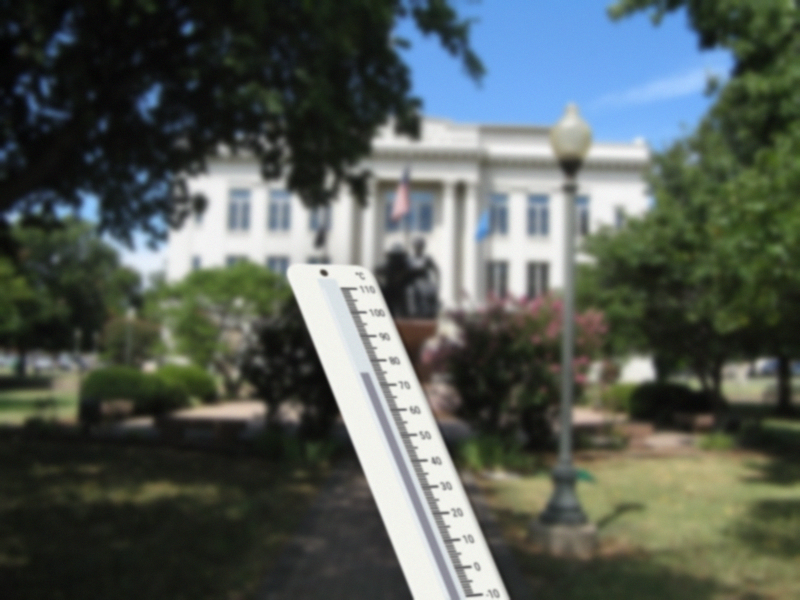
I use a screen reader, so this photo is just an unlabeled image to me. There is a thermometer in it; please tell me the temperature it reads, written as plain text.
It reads 75 °C
